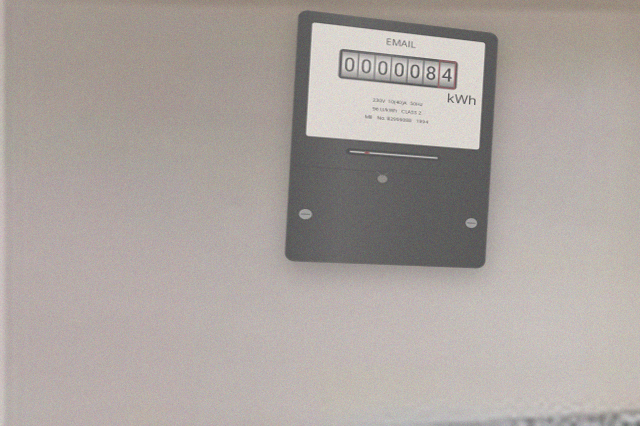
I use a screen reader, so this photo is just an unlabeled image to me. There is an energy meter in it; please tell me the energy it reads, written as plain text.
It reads 8.4 kWh
